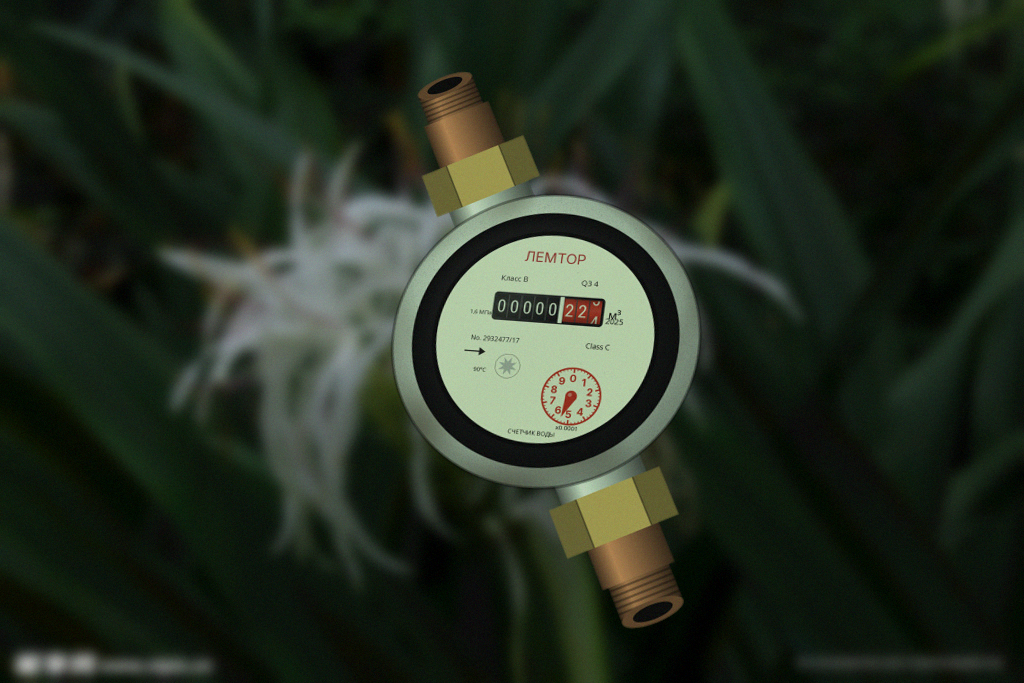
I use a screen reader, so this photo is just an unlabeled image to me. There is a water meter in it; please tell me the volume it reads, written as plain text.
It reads 0.2235 m³
